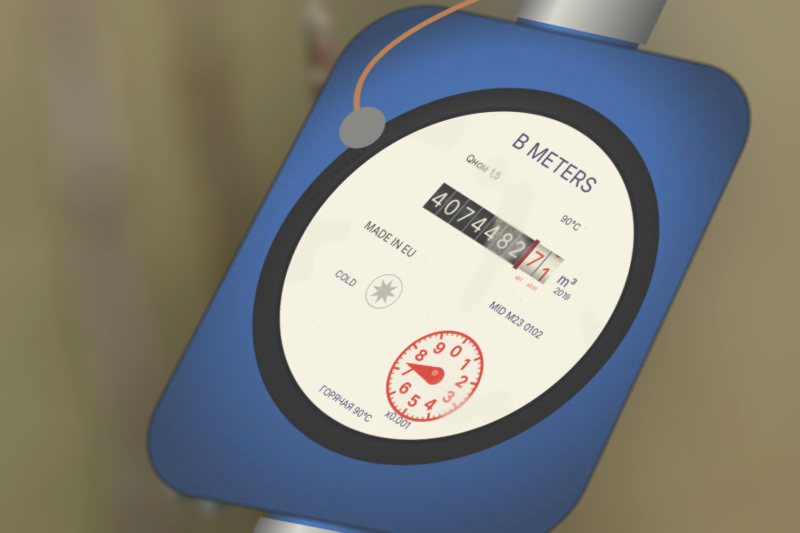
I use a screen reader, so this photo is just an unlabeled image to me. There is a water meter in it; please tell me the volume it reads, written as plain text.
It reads 4074482.707 m³
